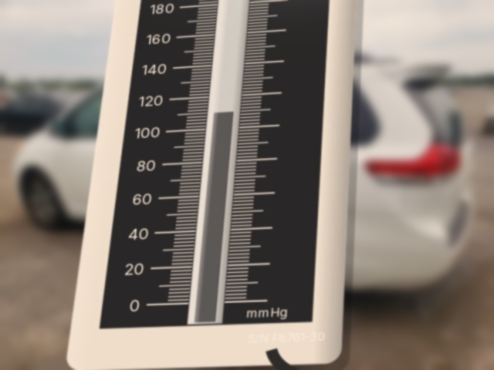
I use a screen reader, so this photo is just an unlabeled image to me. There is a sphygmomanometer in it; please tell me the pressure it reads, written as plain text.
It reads 110 mmHg
